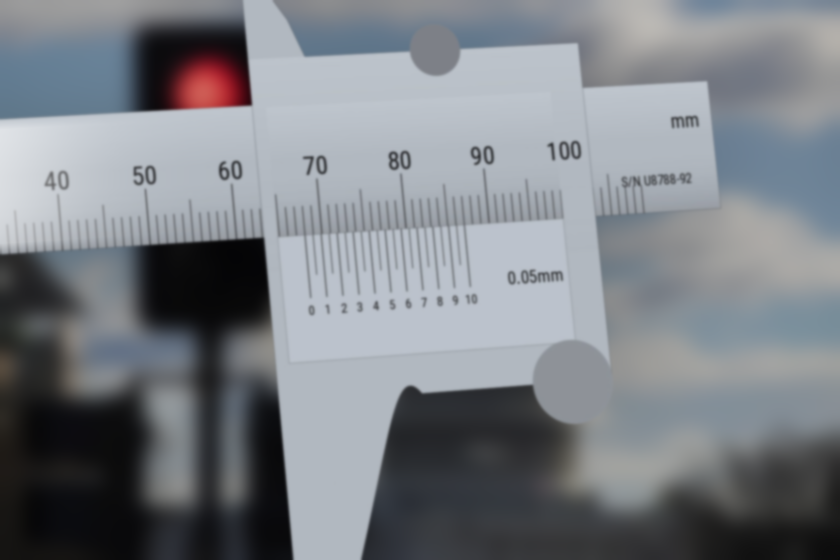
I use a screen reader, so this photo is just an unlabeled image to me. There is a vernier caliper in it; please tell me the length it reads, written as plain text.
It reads 68.0 mm
